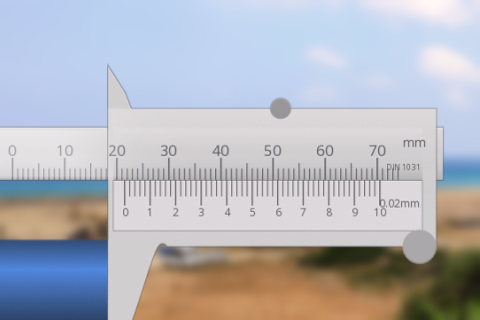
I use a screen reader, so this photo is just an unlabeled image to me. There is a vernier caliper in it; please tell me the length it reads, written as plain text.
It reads 21.5 mm
